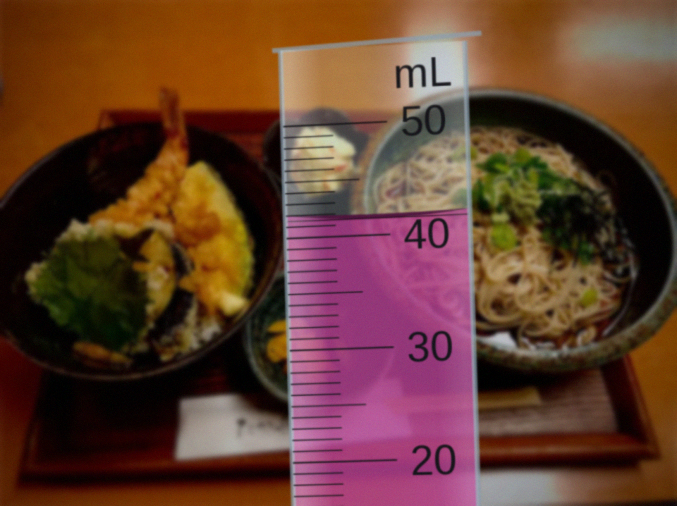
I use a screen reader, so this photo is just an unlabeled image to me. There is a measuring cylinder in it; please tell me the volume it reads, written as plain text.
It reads 41.5 mL
